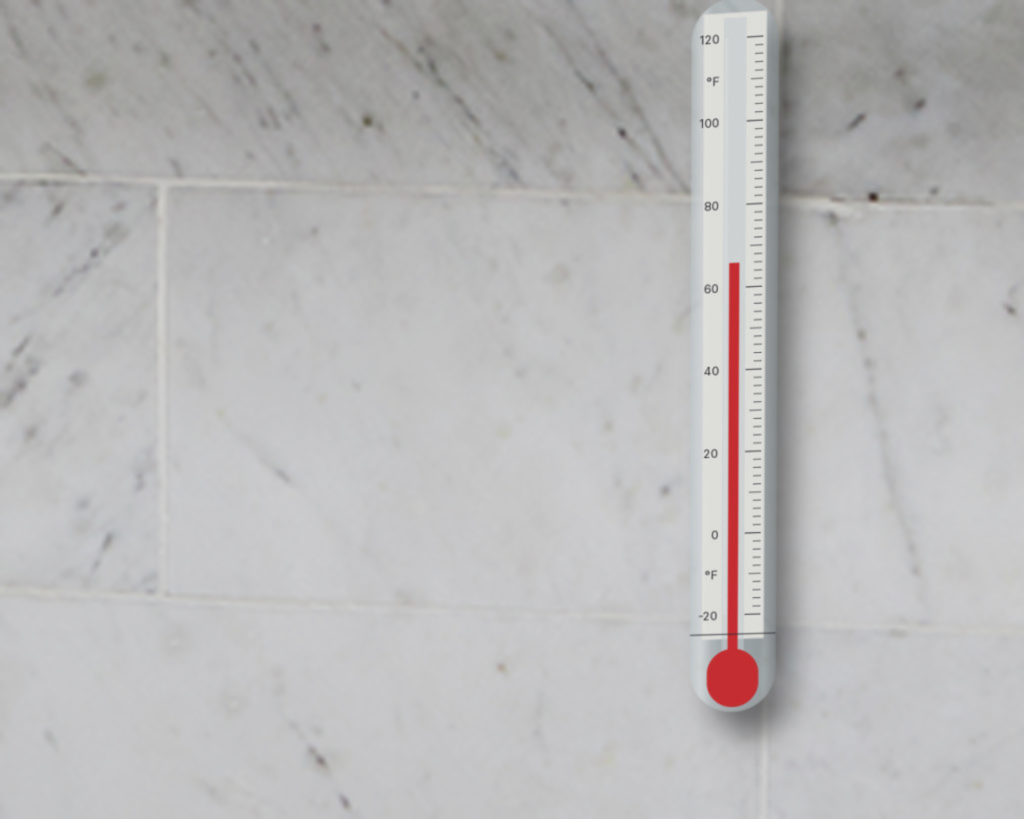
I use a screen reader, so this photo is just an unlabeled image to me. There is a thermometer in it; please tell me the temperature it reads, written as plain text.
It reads 66 °F
